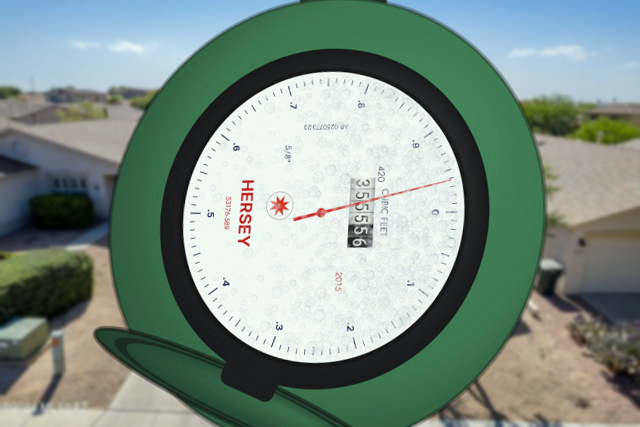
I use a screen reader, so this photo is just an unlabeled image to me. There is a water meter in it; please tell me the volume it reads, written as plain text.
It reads 355555.96 ft³
